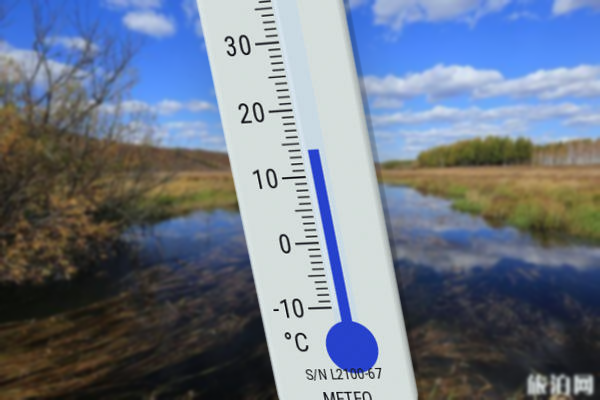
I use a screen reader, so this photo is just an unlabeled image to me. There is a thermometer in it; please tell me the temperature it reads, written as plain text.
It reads 14 °C
